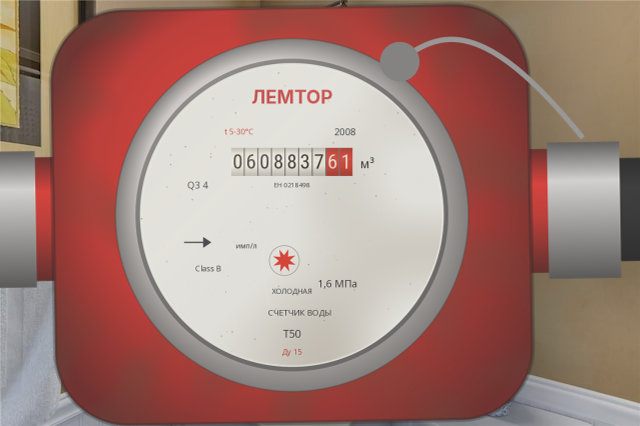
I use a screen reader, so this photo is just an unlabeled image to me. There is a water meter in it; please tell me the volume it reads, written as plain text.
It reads 608837.61 m³
